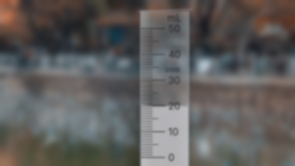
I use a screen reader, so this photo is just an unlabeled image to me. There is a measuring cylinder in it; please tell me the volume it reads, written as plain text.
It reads 20 mL
